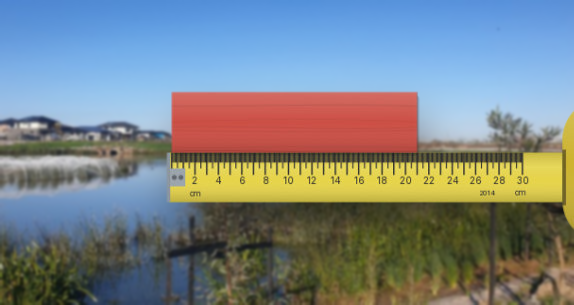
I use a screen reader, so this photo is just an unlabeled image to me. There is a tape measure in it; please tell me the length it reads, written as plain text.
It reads 21 cm
